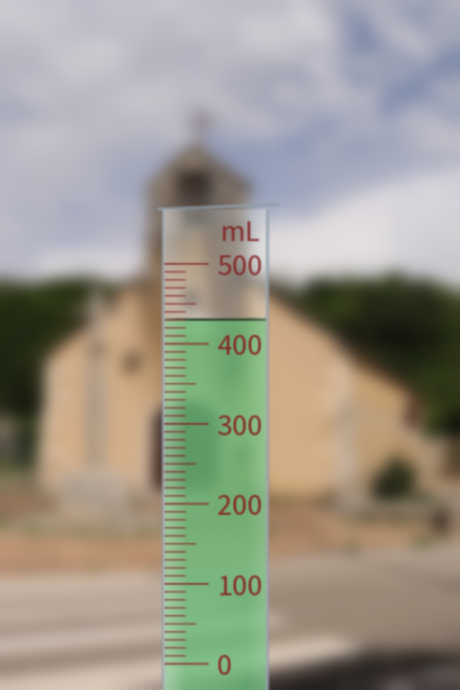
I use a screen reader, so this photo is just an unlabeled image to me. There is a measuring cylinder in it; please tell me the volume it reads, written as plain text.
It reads 430 mL
